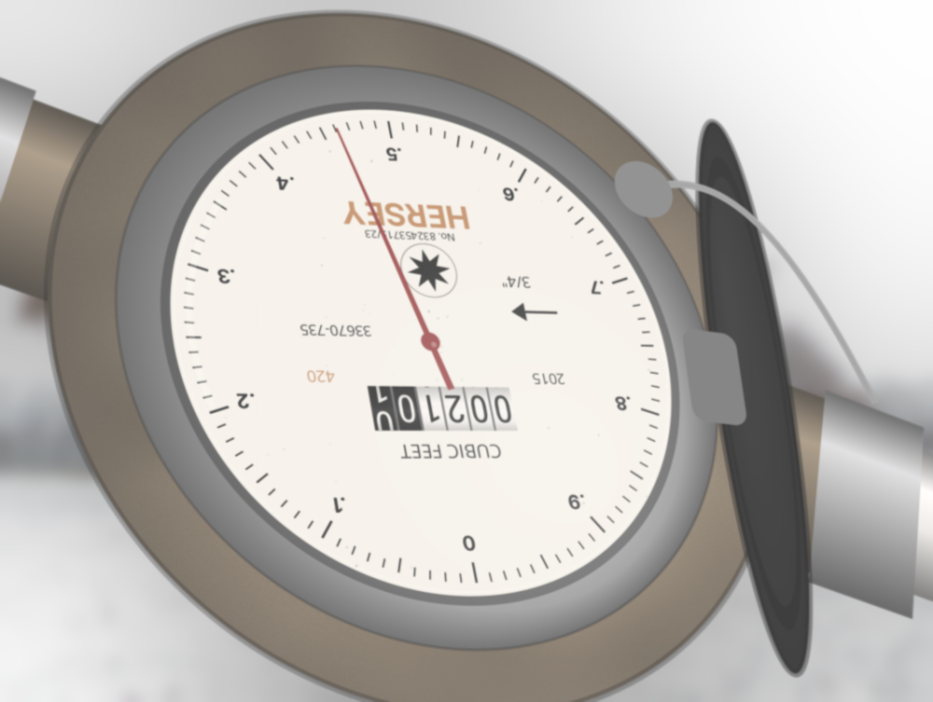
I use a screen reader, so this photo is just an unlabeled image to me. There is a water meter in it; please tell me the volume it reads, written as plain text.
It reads 2100.46 ft³
